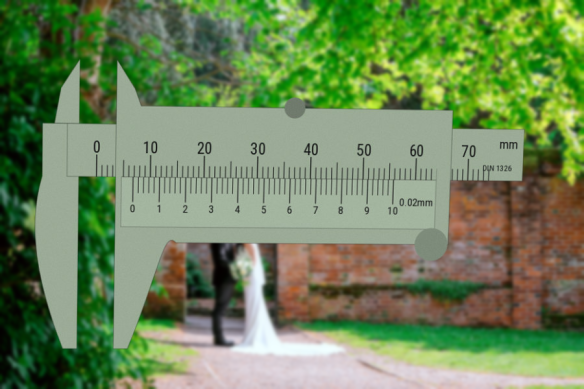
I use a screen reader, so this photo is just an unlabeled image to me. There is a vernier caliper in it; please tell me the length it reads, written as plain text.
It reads 6.8 mm
